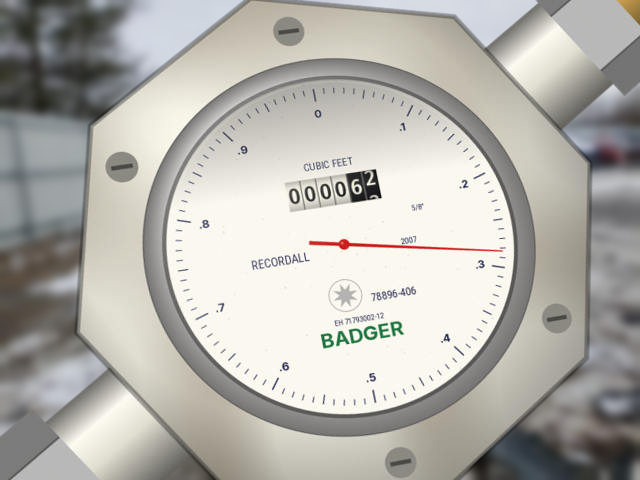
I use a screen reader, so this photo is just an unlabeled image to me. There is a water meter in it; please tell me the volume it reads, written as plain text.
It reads 62.28 ft³
